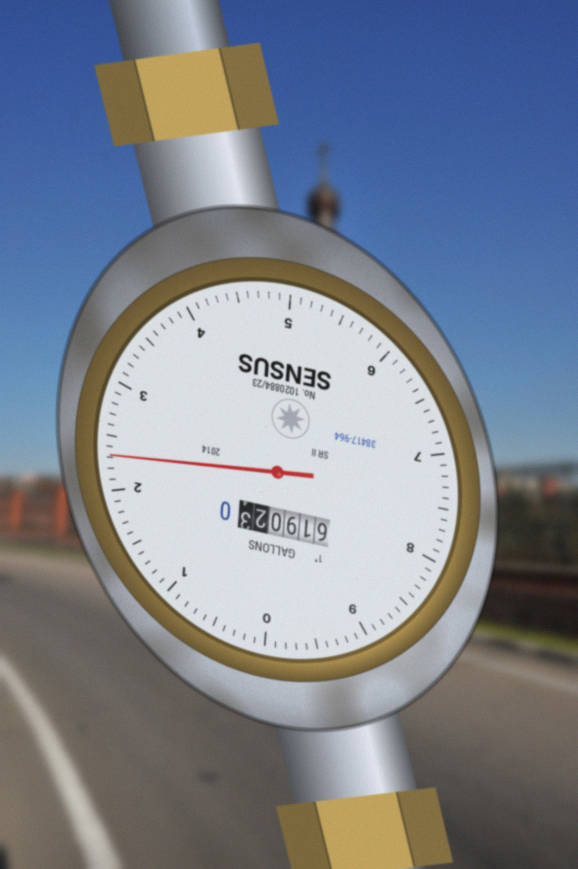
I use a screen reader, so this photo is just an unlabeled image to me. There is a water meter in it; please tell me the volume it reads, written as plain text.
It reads 6190232.3 gal
